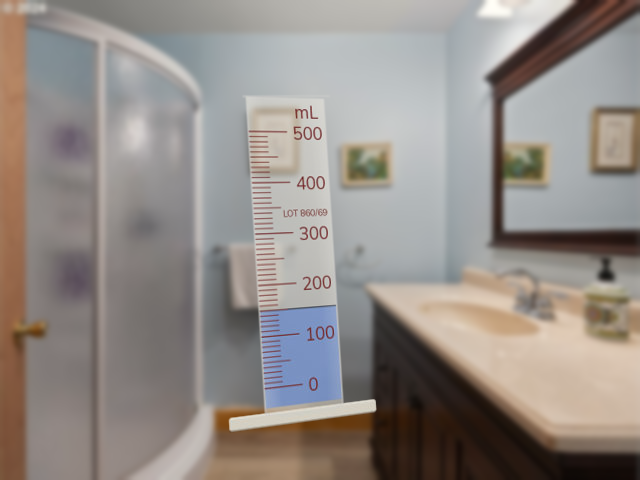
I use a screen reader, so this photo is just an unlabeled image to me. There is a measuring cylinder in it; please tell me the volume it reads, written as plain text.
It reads 150 mL
